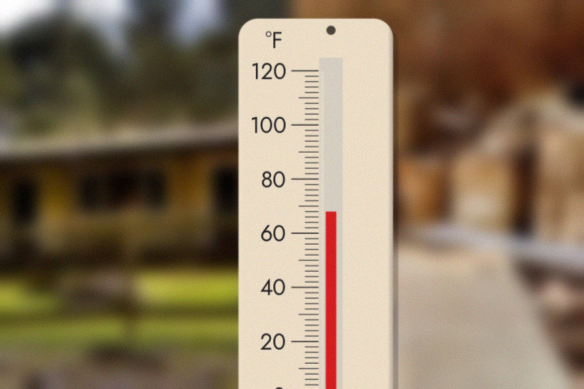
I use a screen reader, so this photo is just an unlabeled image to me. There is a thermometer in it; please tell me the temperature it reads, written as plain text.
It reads 68 °F
